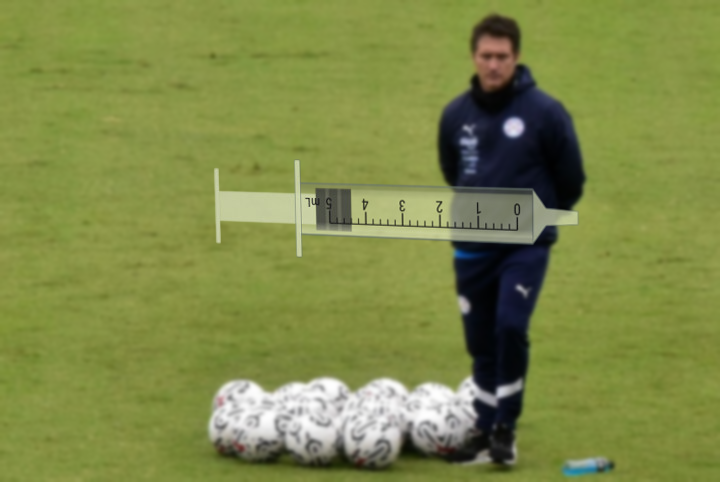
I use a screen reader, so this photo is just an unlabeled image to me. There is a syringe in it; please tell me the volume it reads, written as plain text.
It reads 4.4 mL
